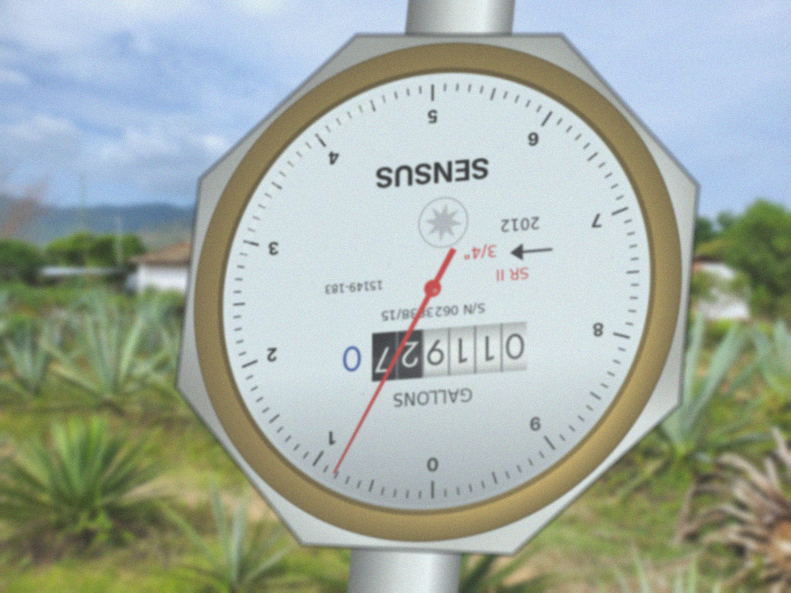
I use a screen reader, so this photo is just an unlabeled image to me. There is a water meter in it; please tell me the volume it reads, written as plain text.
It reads 119270.8 gal
